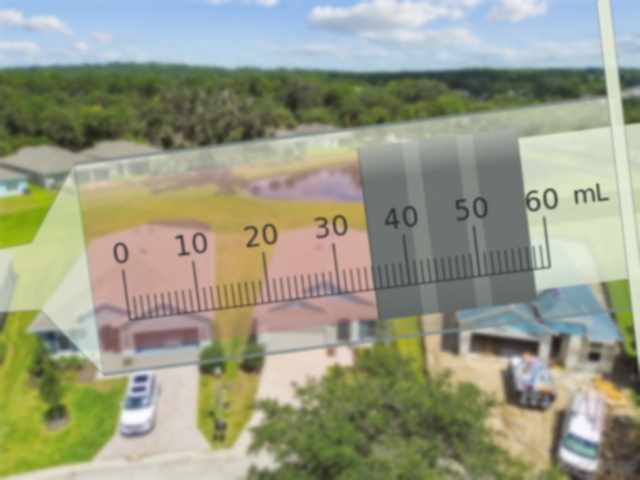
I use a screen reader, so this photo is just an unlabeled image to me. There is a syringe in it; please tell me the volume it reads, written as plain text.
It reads 35 mL
